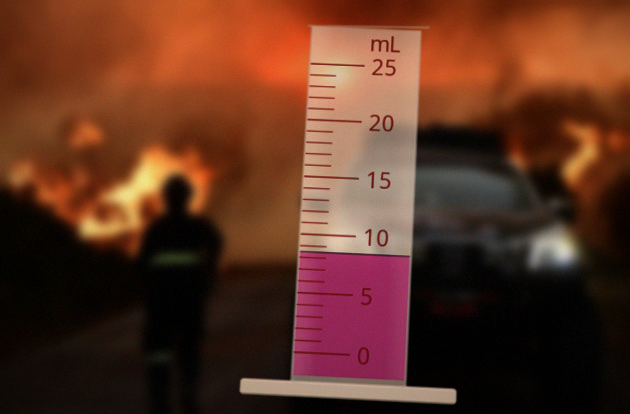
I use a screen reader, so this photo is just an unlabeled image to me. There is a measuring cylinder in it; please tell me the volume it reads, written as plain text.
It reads 8.5 mL
